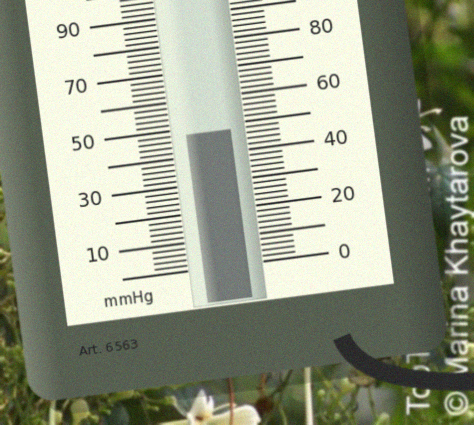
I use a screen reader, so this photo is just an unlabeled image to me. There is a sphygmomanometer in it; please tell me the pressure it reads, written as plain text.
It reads 48 mmHg
